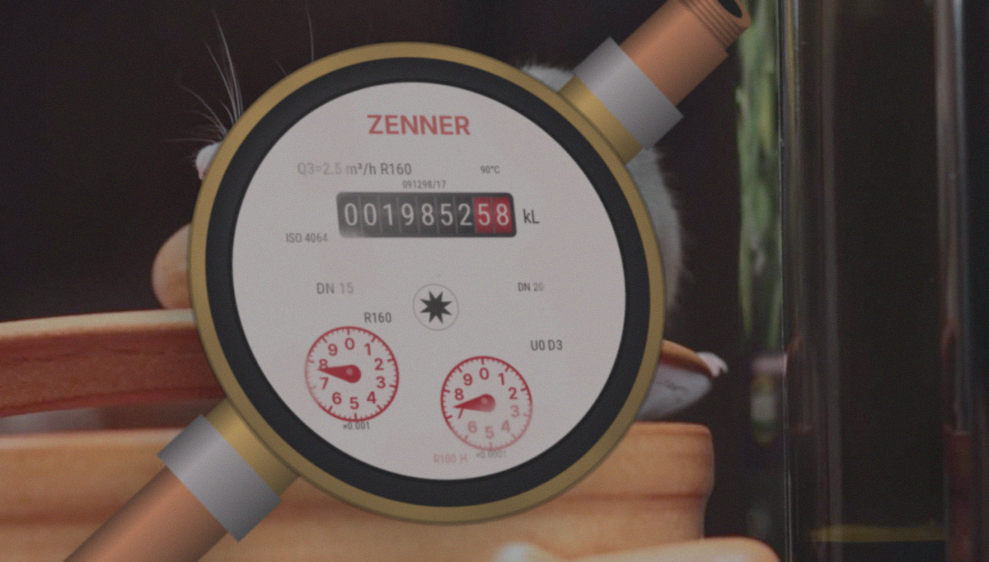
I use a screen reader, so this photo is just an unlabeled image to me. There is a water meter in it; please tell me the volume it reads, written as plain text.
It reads 19852.5877 kL
